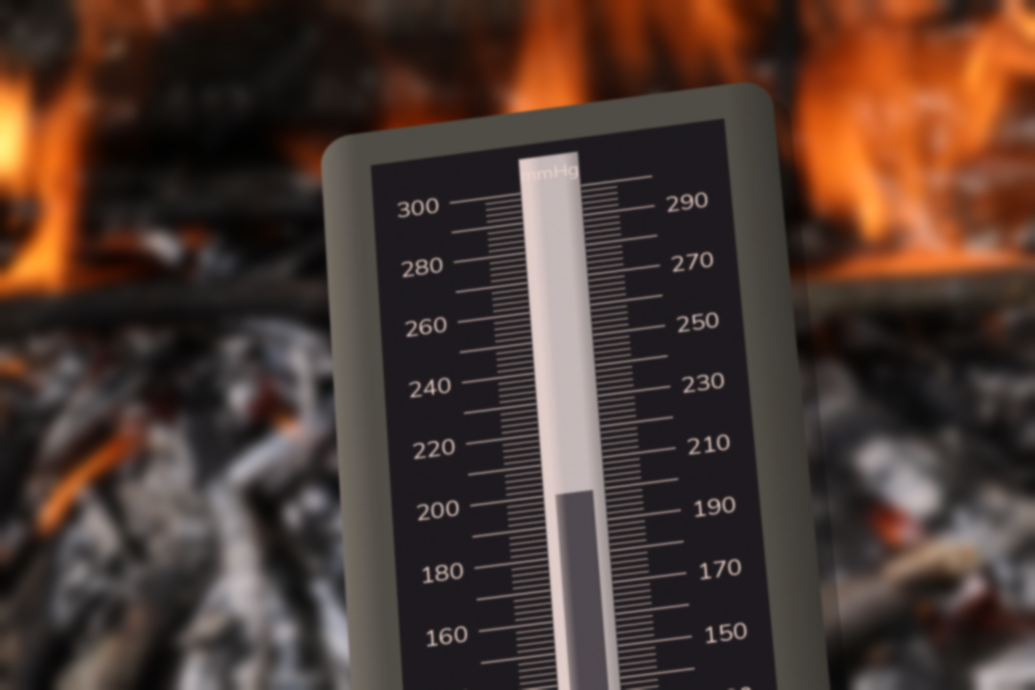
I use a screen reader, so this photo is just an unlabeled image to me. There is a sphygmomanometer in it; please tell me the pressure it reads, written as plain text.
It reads 200 mmHg
